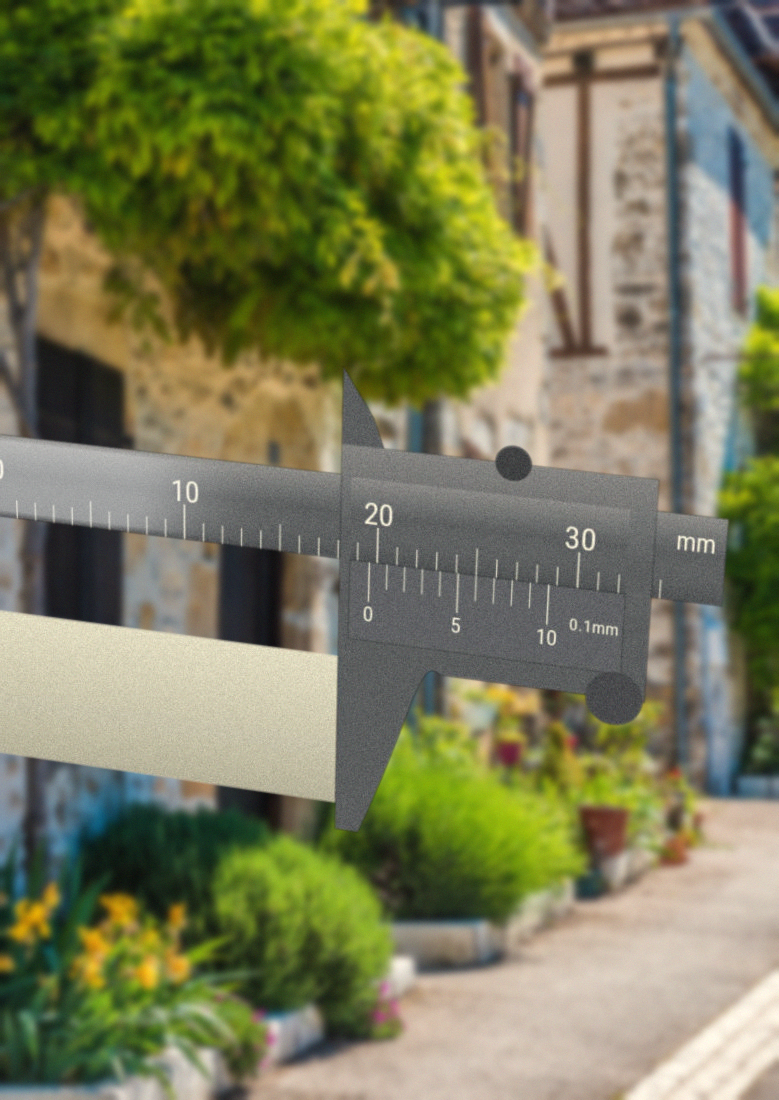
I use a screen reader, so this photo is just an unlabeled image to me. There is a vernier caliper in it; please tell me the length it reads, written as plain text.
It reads 19.6 mm
